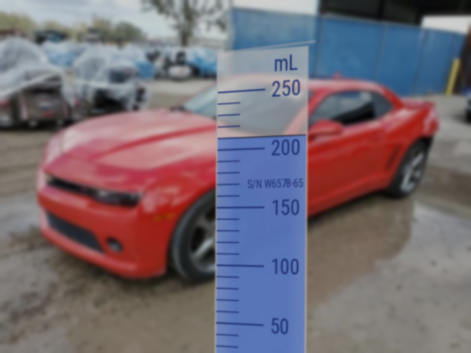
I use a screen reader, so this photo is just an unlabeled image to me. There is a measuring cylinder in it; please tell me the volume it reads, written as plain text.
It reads 210 mL
